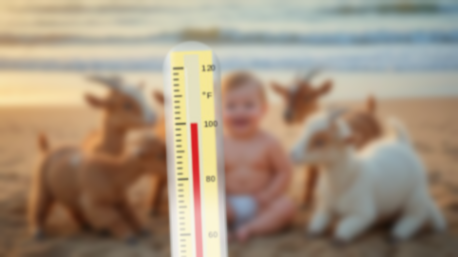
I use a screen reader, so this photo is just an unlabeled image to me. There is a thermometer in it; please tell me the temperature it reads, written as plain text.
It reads 100 °F
